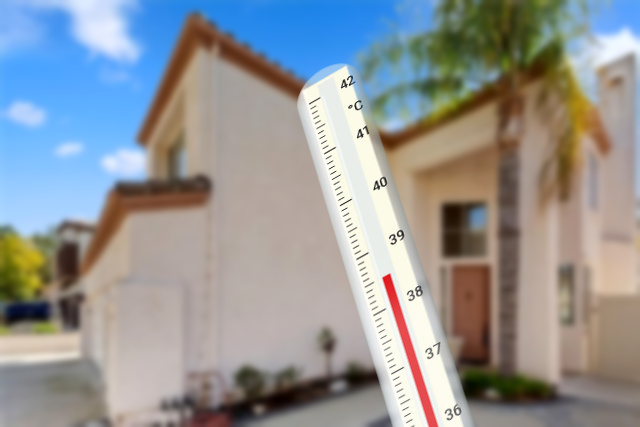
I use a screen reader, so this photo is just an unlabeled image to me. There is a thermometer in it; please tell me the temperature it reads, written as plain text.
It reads 38.5 °C
